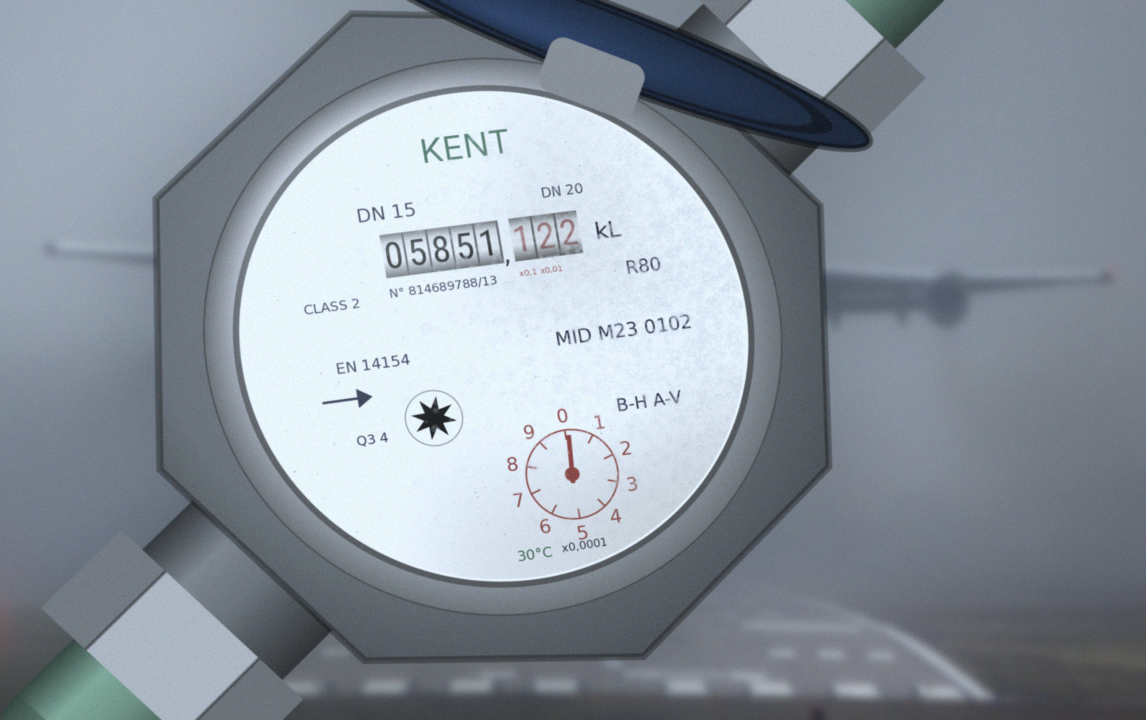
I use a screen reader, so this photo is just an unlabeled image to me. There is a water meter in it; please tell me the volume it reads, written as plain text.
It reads 5851.1220 kL
